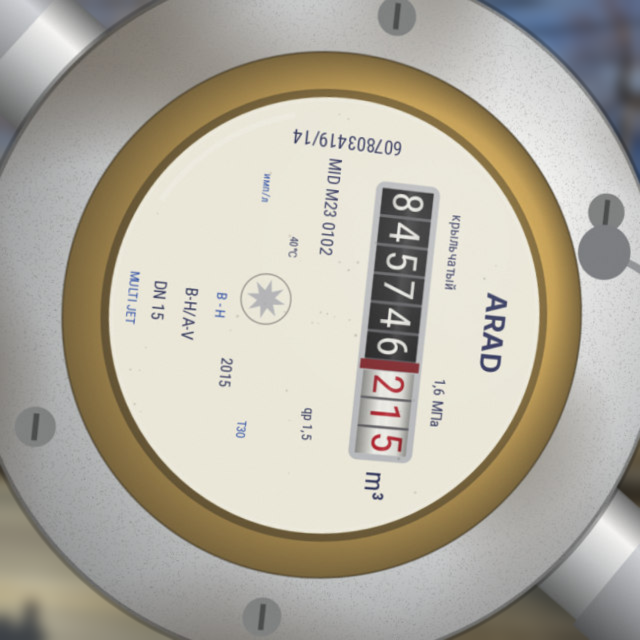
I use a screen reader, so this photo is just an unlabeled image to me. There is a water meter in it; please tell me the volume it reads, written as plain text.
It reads 845746.215 m³
